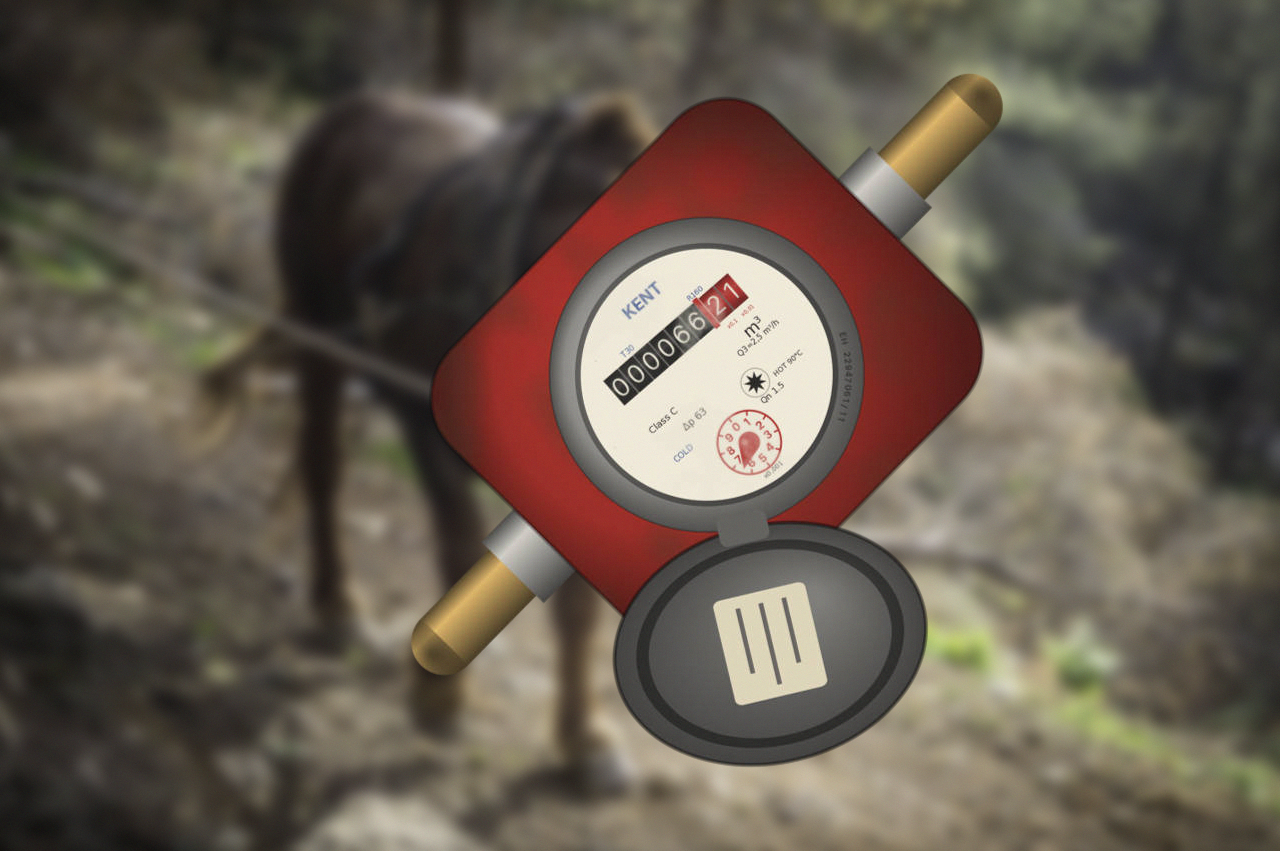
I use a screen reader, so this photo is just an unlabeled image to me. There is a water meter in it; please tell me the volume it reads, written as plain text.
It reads 66.216 m³
